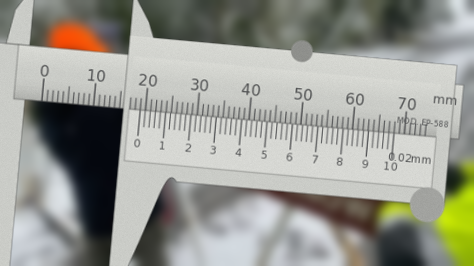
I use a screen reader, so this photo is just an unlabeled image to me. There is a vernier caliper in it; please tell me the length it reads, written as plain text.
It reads 19.0 mm
